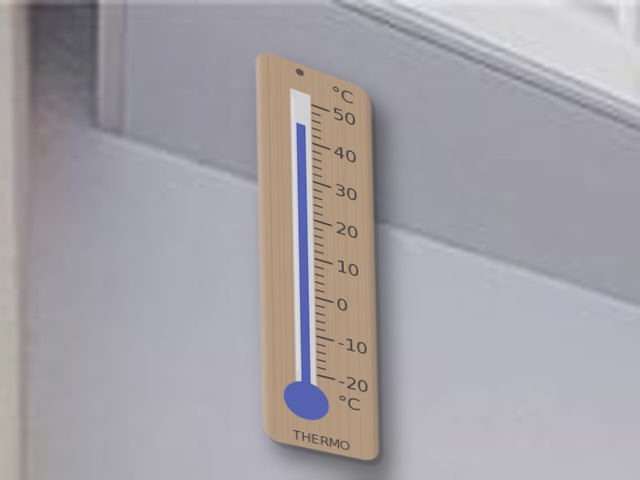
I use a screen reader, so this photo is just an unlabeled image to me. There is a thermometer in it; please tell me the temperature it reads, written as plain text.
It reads 44 °C
